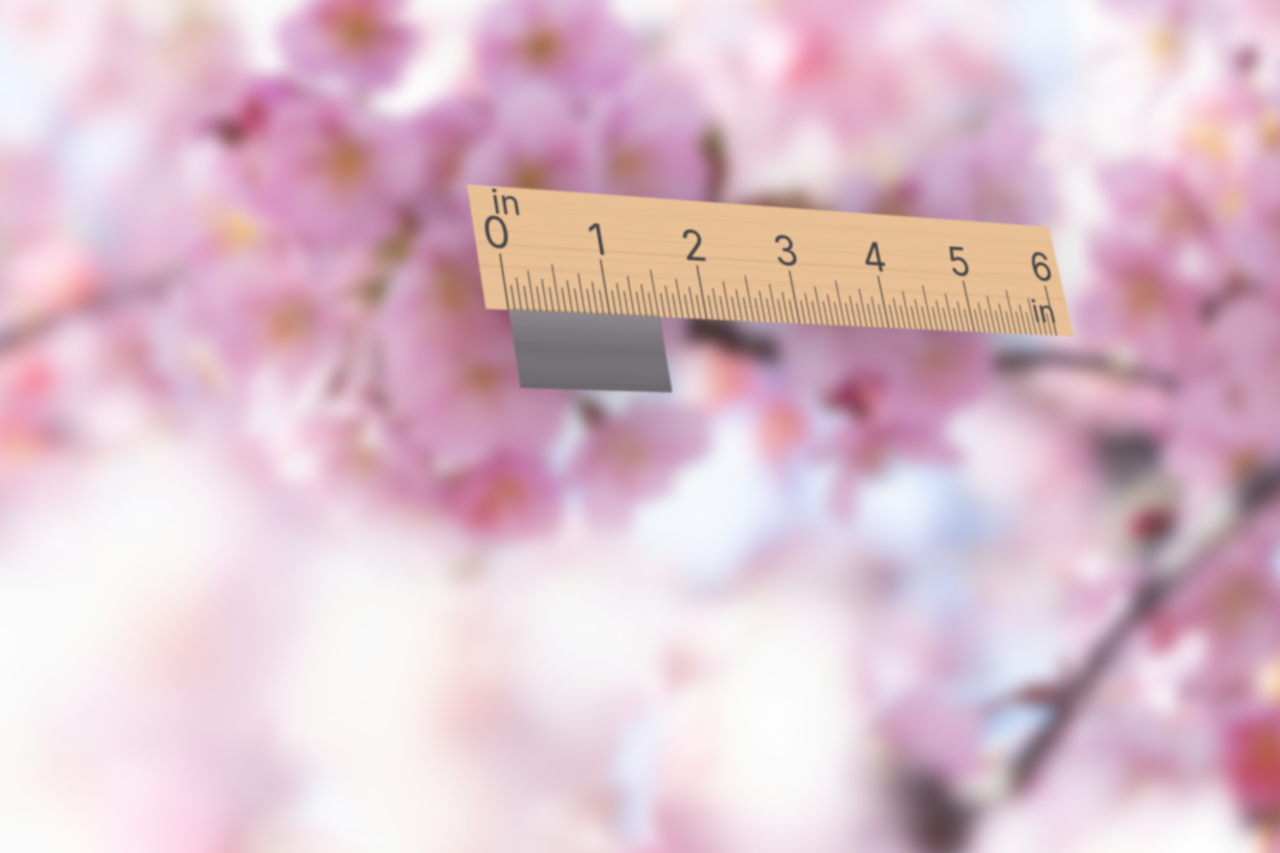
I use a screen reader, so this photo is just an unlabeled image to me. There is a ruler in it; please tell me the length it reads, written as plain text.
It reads 1.5 in
